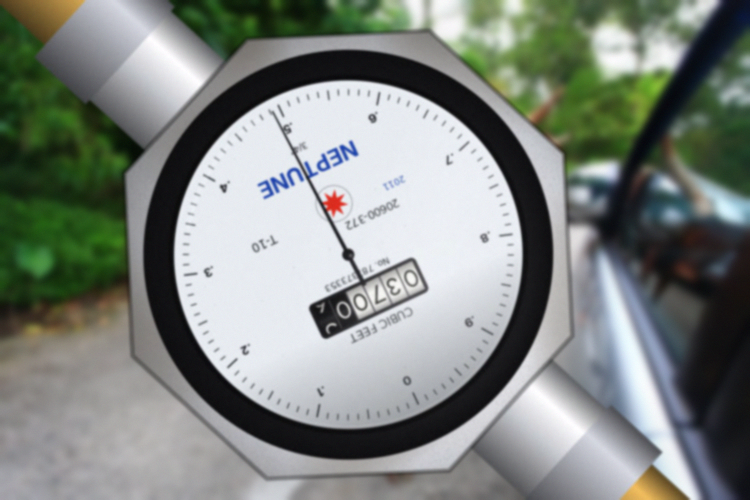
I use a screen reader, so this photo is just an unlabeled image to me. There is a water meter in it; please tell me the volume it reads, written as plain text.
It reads 37005.49 ft³
